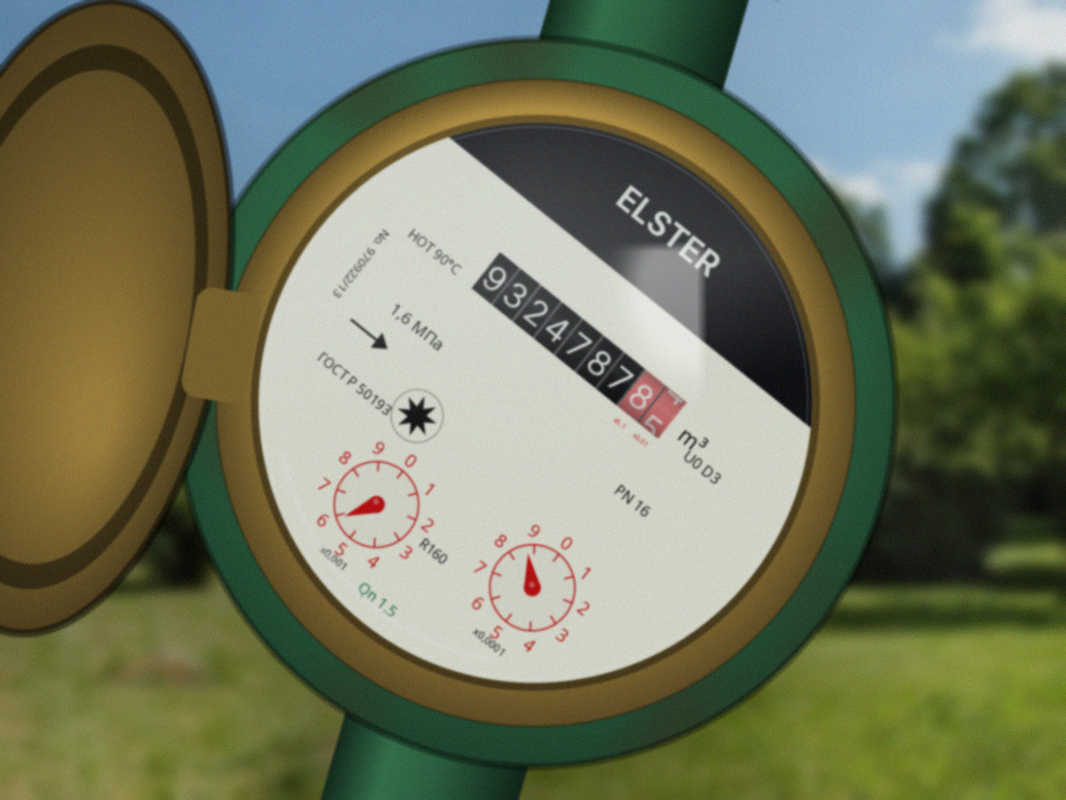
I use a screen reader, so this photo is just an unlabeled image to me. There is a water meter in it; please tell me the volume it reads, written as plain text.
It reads 9324787.8458 m³
